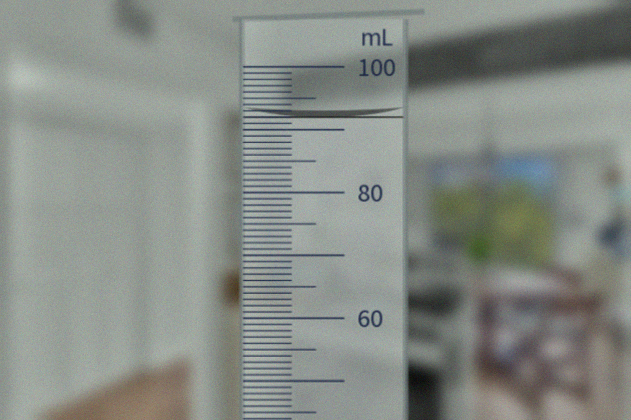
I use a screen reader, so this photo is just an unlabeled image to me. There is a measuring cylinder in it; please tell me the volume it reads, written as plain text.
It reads 92 mL
